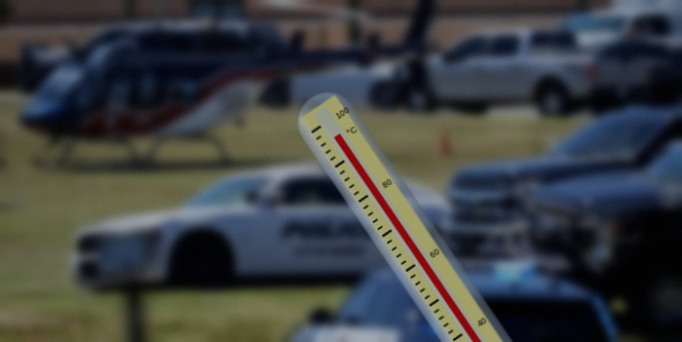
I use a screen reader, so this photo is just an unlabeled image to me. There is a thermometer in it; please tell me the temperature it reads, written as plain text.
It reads 96 °C
